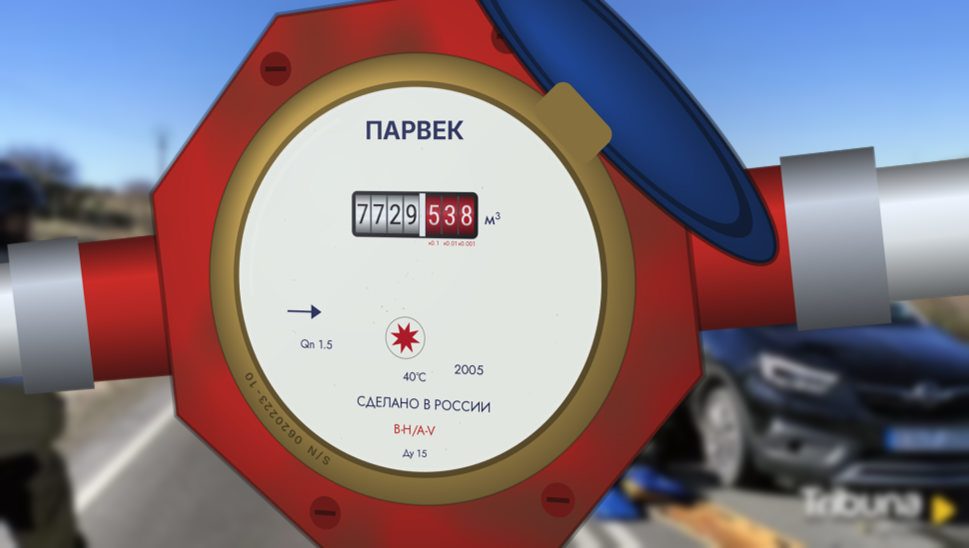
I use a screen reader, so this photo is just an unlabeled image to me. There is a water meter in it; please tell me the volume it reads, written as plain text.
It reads 7729.538 m³
